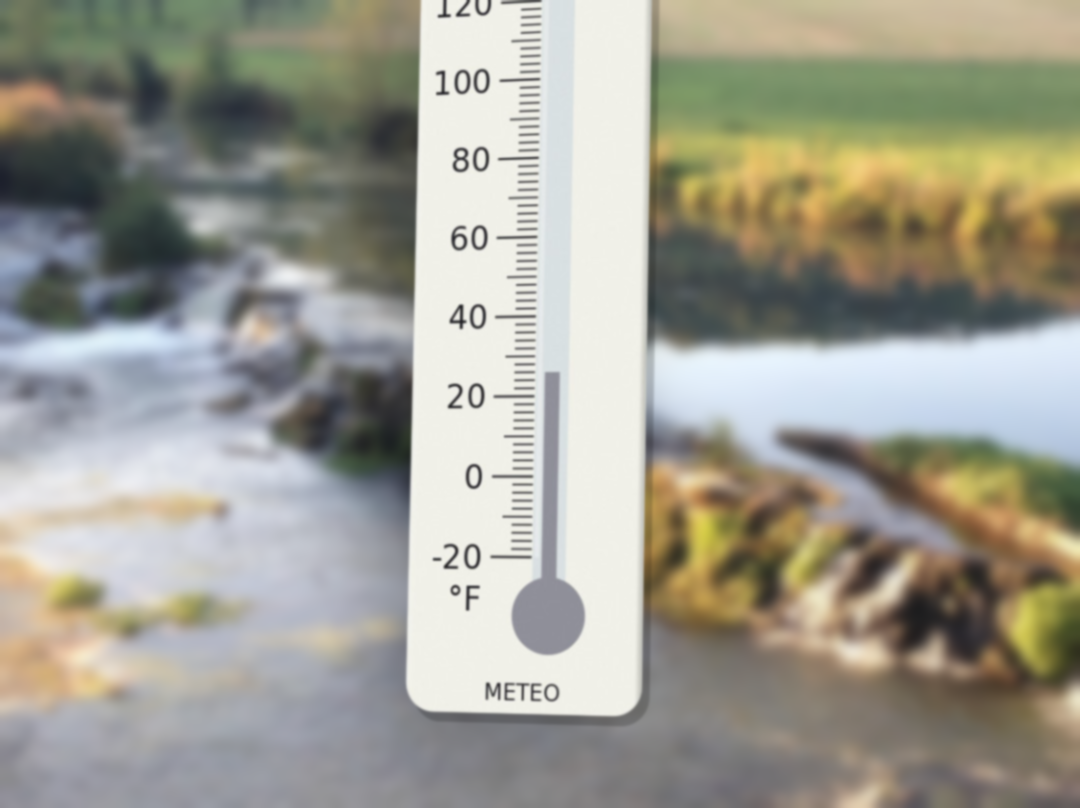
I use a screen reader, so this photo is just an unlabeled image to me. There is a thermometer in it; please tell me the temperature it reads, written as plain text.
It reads 26 °F
